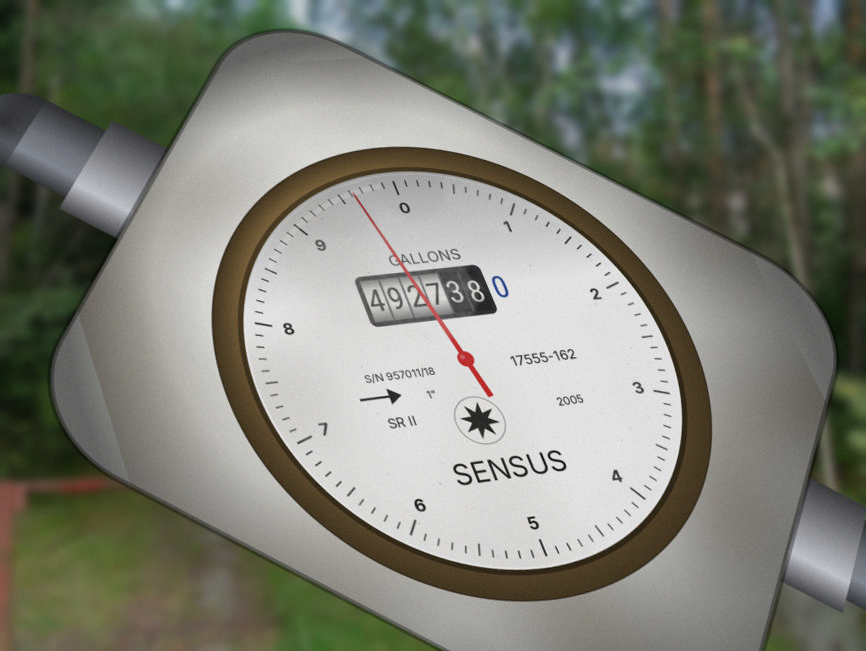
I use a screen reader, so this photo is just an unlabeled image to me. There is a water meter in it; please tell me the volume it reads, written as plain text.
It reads 4927379.6 gal
